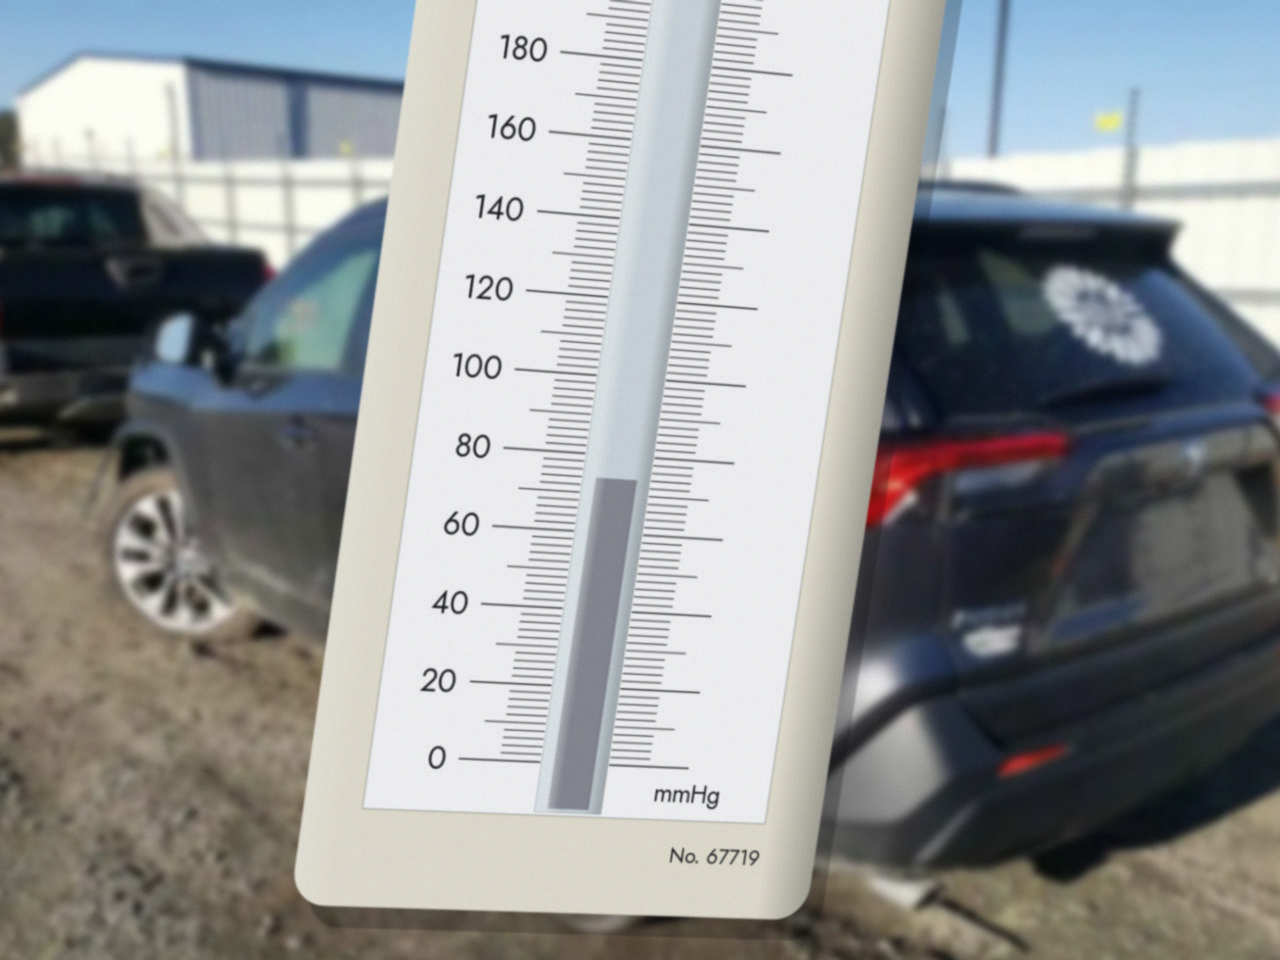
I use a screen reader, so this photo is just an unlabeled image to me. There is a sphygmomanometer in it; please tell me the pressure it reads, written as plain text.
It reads 74 mmHg
